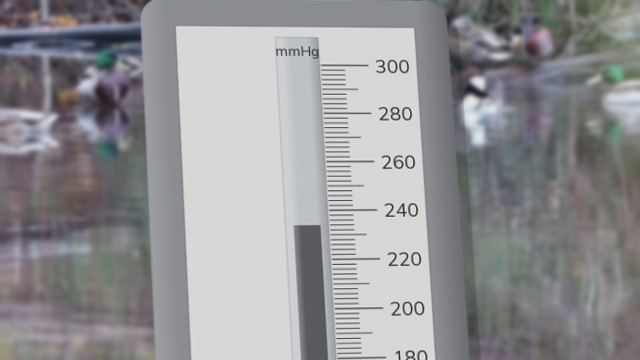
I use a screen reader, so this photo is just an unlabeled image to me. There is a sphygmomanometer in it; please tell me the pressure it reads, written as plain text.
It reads 234 mmHg
